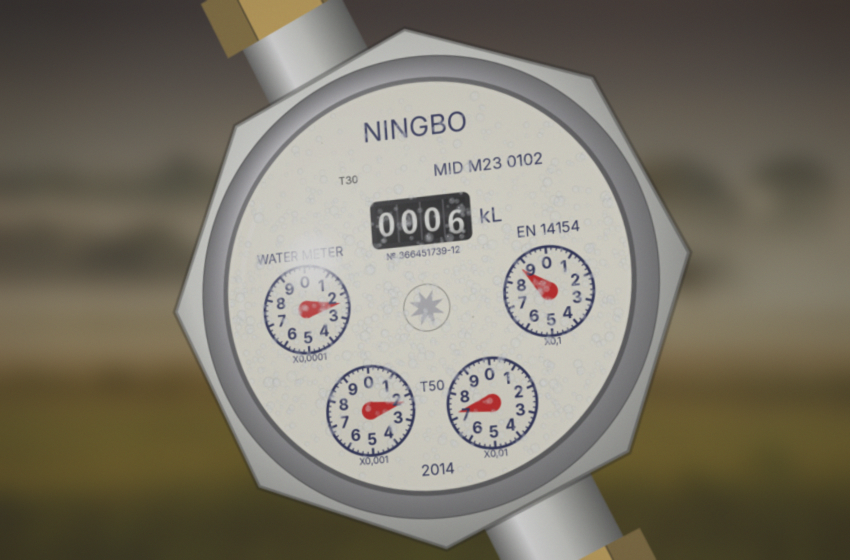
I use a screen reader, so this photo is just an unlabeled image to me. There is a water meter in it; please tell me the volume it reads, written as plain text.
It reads 5.8722 kL
